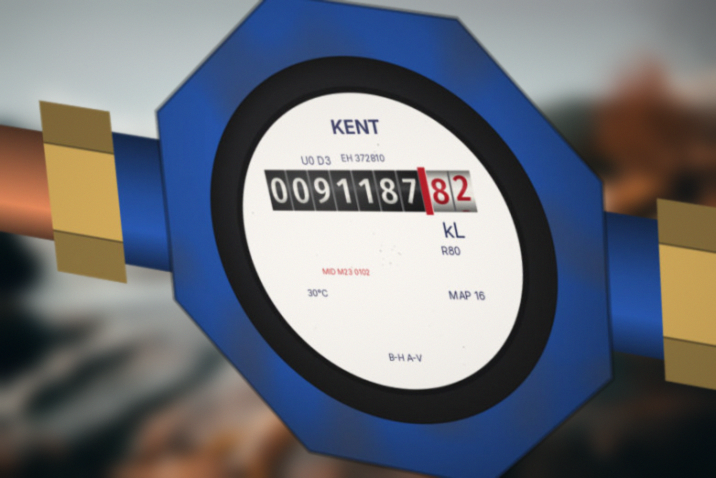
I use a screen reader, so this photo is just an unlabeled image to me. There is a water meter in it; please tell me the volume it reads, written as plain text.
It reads 91187.82 kL
